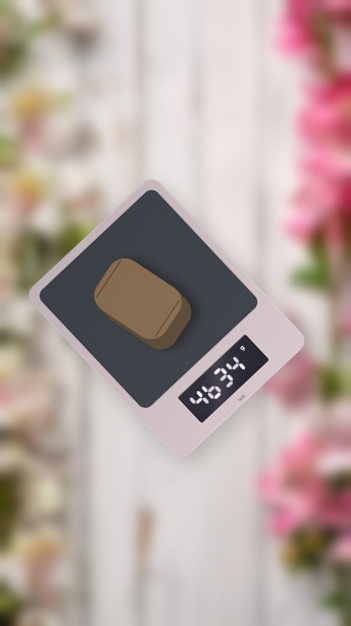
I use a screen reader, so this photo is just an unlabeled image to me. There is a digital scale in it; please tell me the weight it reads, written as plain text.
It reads 4634 g
